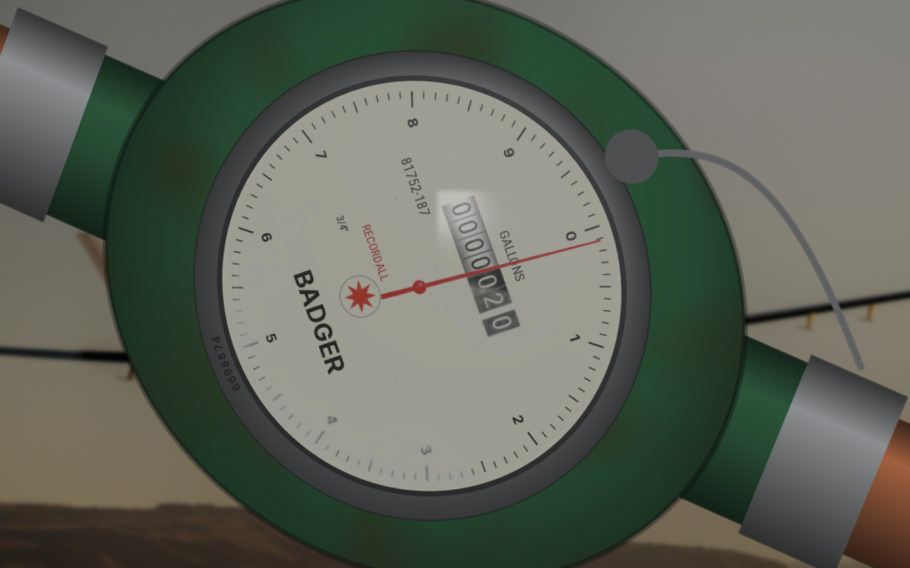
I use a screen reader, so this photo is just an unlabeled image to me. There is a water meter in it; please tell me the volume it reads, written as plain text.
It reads 20.1 gal
